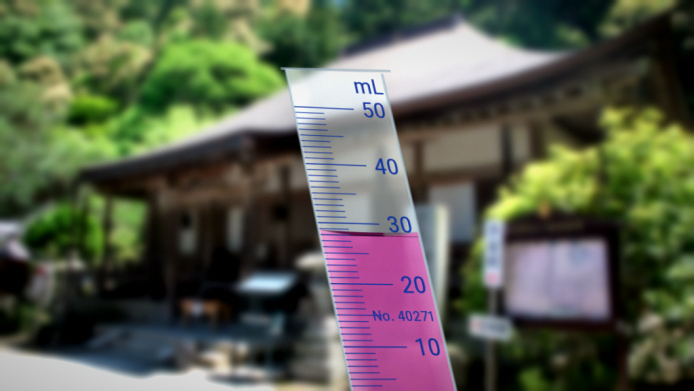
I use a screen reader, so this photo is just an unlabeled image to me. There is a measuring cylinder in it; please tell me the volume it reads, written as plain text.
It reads 28 mL
